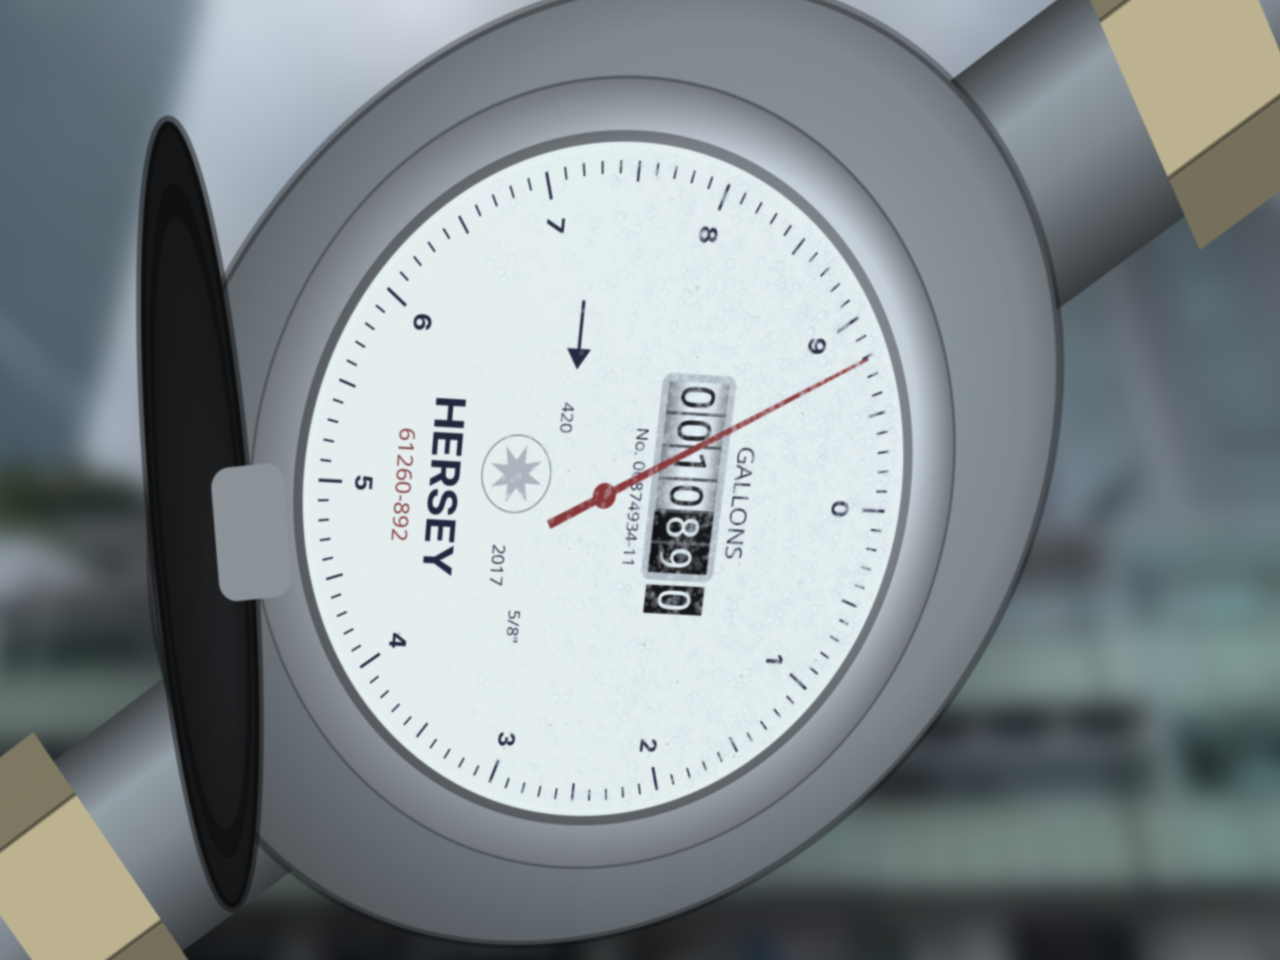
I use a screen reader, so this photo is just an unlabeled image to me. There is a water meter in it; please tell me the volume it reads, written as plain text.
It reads 10889.2 gal
